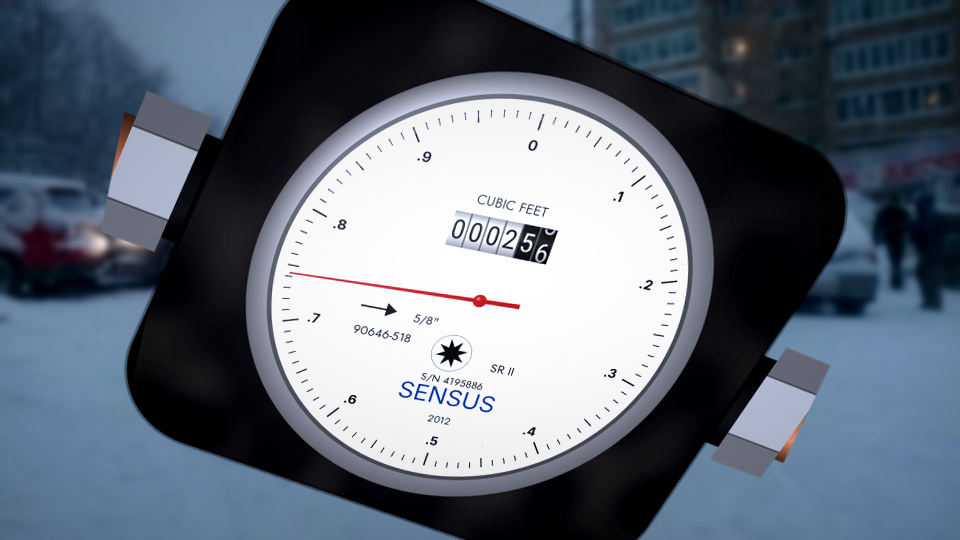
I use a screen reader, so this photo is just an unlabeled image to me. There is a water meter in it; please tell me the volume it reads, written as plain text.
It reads 255.74 ft³
